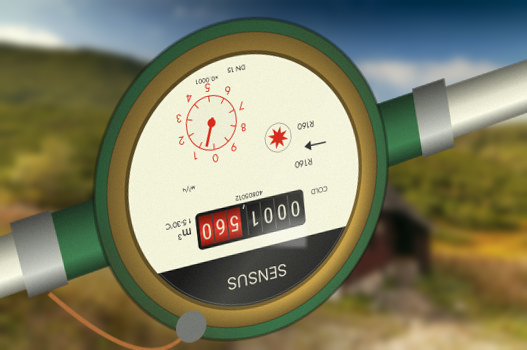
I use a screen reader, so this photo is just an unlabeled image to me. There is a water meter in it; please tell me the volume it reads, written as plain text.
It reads 1.5600 m³
